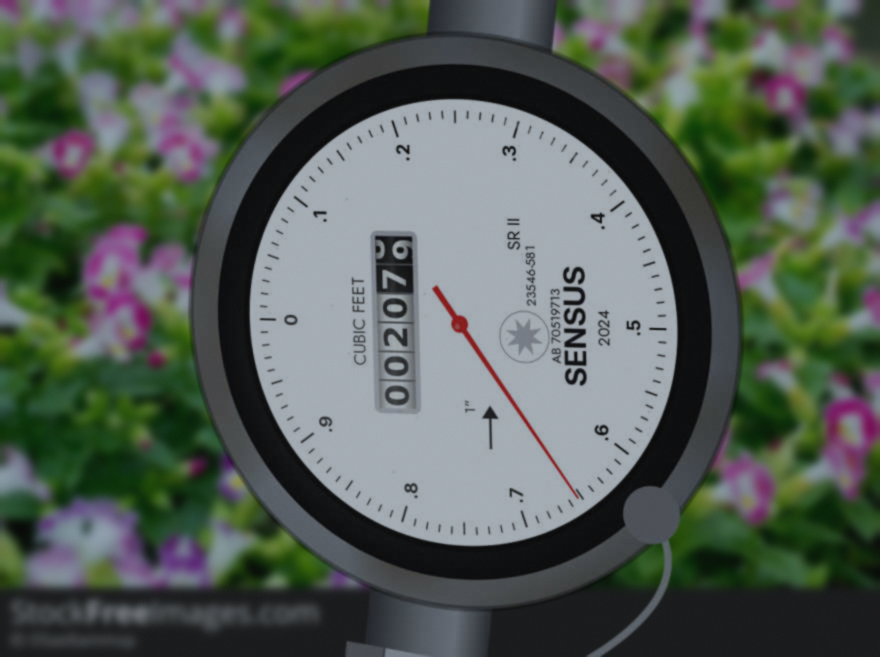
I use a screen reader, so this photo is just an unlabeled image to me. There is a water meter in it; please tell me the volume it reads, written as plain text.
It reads 2078.65 ft³
